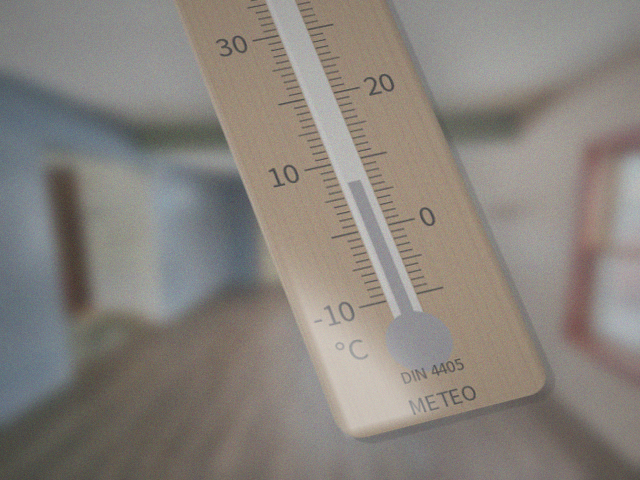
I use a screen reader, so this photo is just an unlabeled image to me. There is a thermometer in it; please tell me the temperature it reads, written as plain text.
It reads 7 °C
